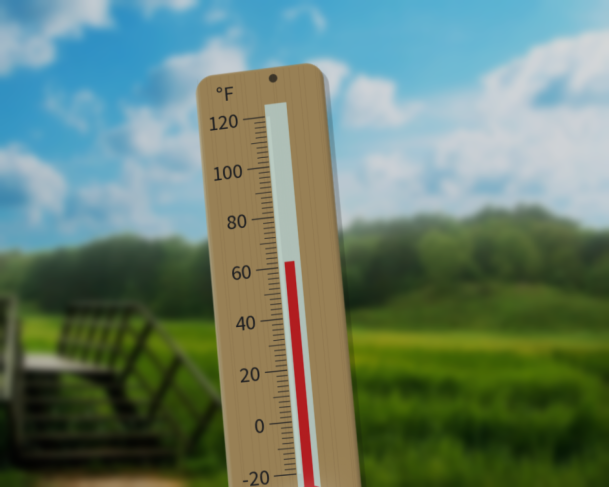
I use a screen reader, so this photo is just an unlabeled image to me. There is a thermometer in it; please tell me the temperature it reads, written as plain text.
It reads 62 °F
